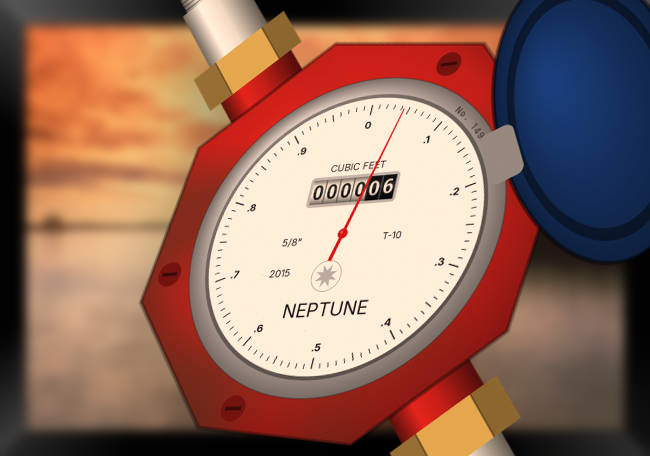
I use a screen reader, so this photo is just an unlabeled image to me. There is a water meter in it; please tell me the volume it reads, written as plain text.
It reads 6.04 ft³
